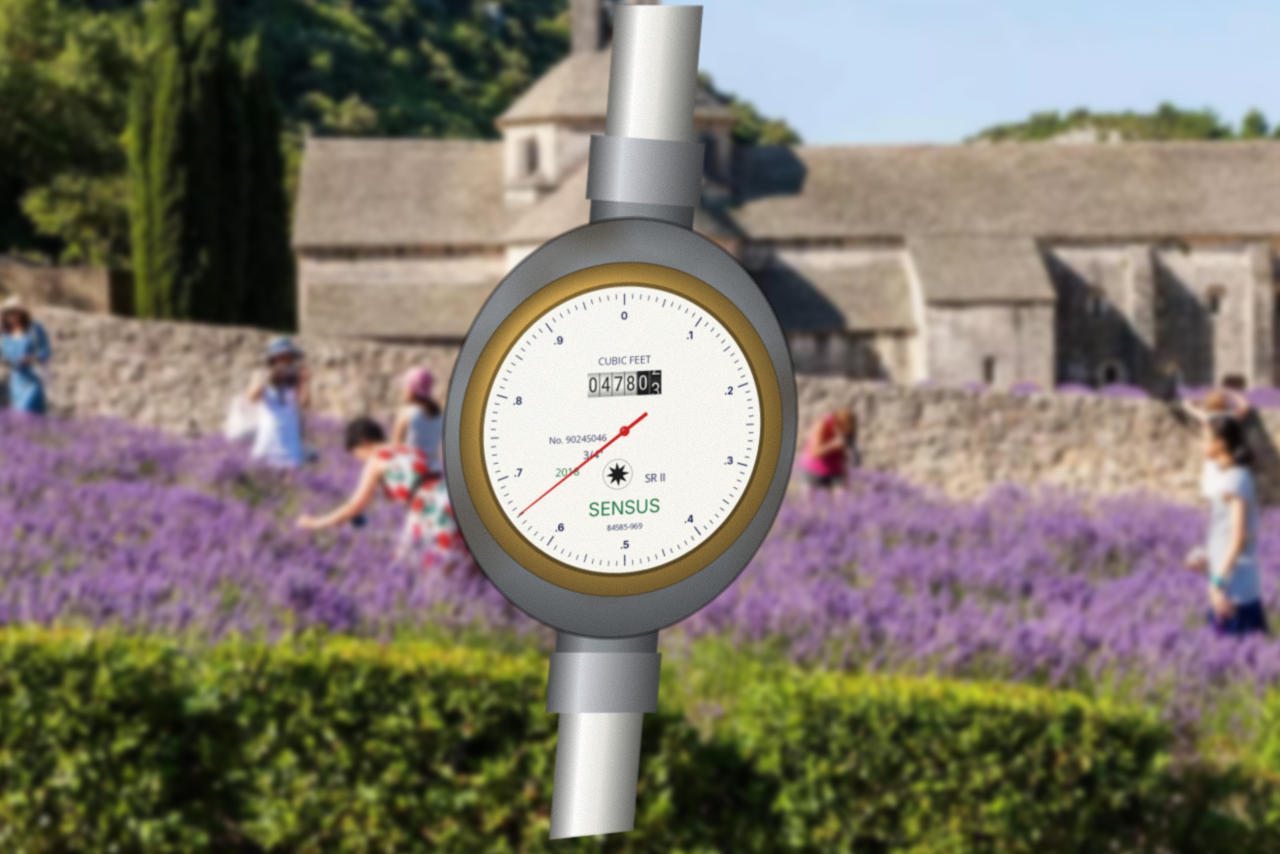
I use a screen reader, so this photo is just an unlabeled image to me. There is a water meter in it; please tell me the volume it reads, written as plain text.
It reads 47802.65 ft³
